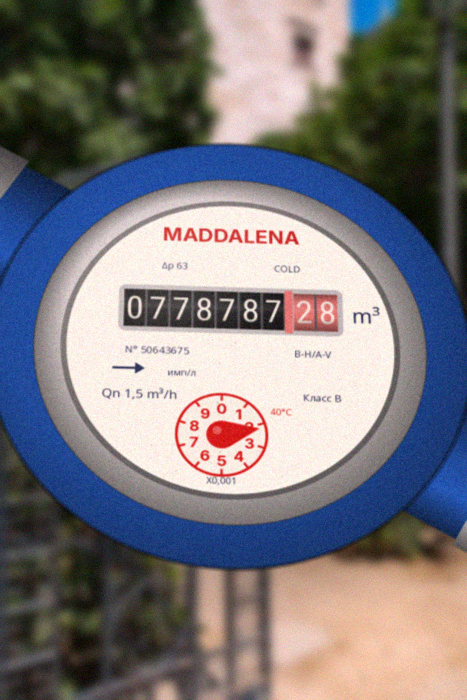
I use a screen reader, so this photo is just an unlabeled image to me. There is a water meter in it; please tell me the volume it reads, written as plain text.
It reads 778787.282 m³
